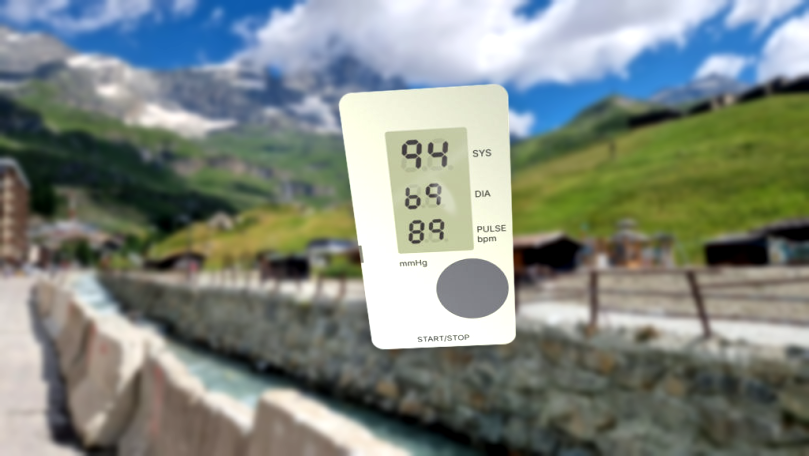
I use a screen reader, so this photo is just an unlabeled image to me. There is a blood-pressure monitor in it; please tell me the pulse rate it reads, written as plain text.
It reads 89 bpm
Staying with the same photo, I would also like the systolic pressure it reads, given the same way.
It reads 94 mmHg
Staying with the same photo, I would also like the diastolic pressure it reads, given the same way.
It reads 69 mmHg
